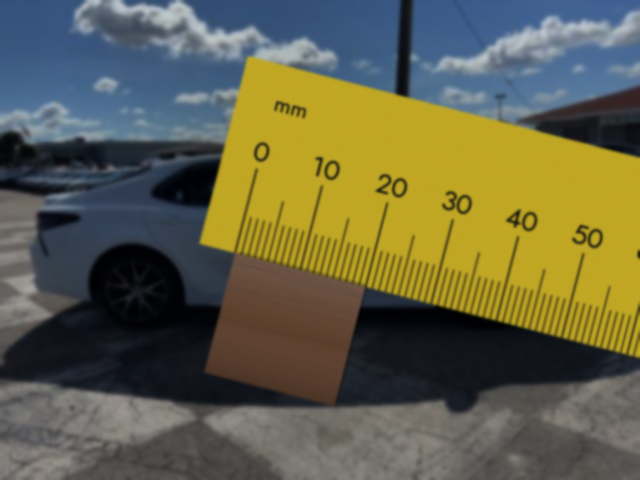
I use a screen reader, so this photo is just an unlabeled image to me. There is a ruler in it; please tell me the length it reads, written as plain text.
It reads 20 mm
